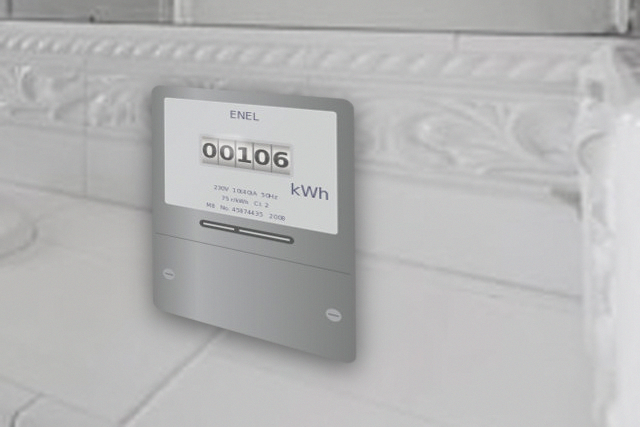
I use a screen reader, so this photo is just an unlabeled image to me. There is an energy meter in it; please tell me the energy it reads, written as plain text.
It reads 106 kWh
